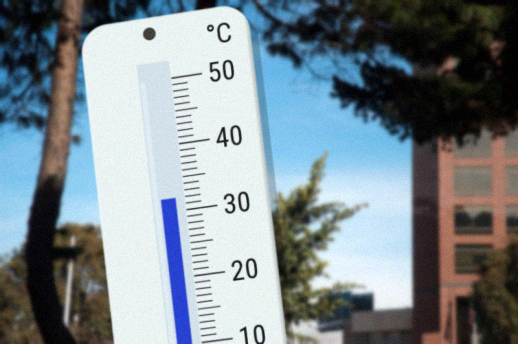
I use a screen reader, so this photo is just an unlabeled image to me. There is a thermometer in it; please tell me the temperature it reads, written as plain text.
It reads 32 °C
